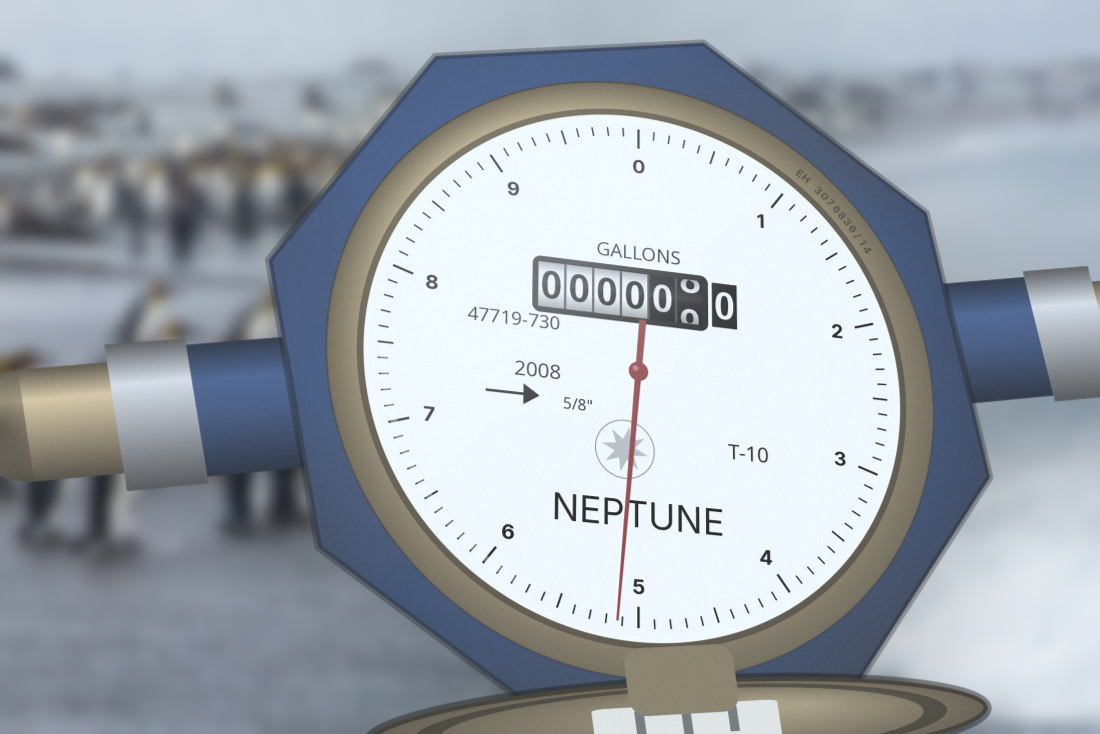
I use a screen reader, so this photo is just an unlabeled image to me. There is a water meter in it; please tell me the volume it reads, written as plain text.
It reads 85.1 gal
